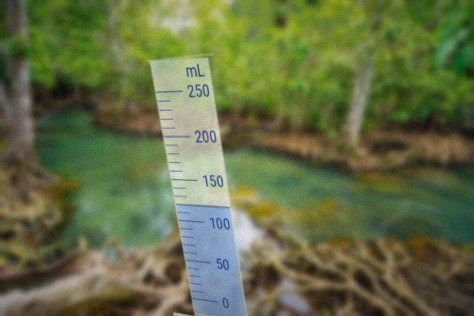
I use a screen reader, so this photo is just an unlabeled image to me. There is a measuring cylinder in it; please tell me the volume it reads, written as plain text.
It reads 120 mL
